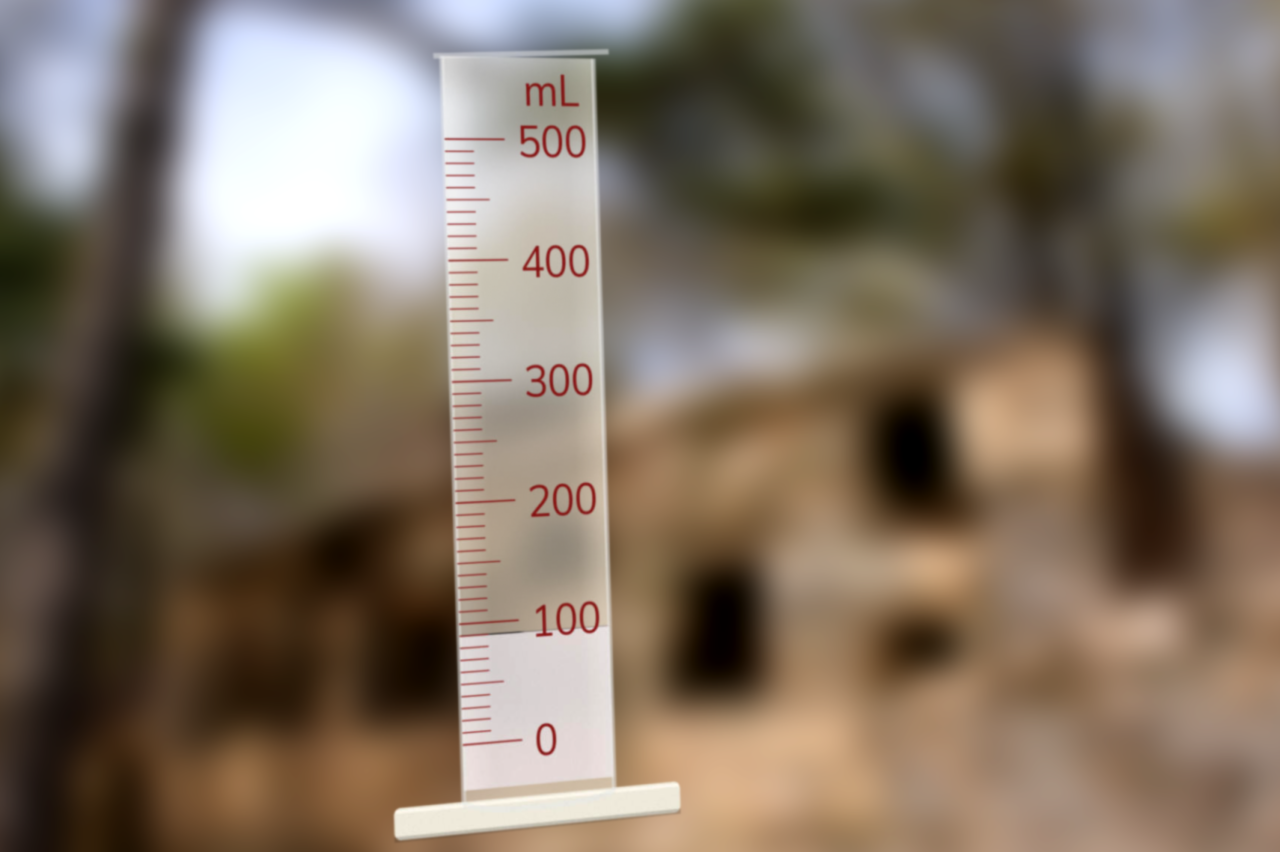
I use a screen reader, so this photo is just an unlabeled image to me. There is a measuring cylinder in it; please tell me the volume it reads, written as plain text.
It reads 90 mL
